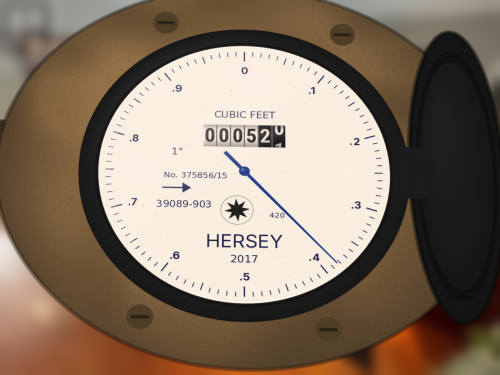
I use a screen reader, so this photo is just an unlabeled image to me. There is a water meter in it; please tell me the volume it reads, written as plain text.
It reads 520.38 ft³
